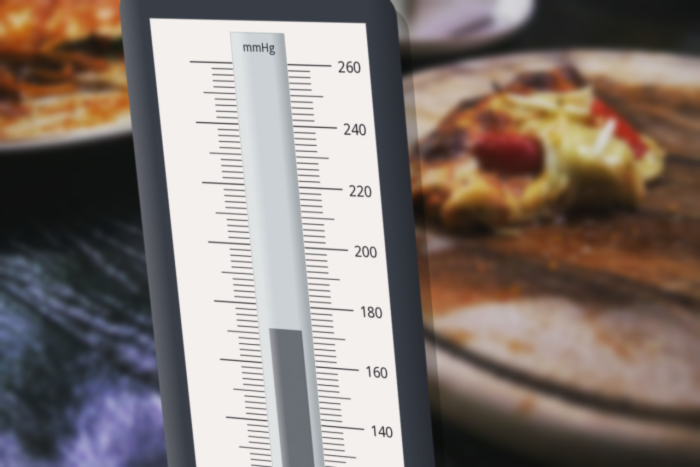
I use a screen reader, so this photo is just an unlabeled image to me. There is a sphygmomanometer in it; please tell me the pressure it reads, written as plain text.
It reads 172 mmHg
